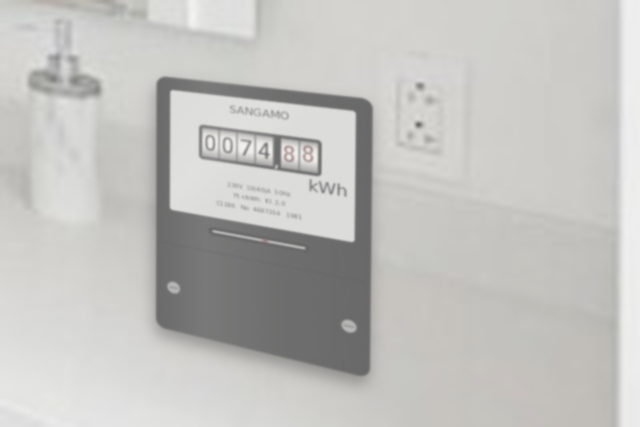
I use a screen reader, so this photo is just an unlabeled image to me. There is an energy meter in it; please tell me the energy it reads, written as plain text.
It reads 74.88 kWh
